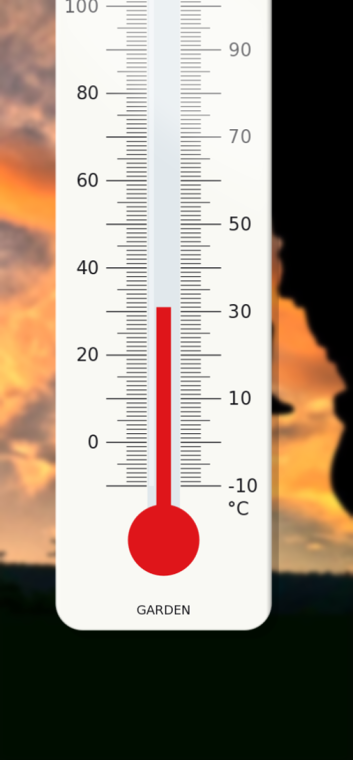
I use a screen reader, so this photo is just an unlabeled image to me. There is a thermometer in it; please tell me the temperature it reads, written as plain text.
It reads 31 °C
